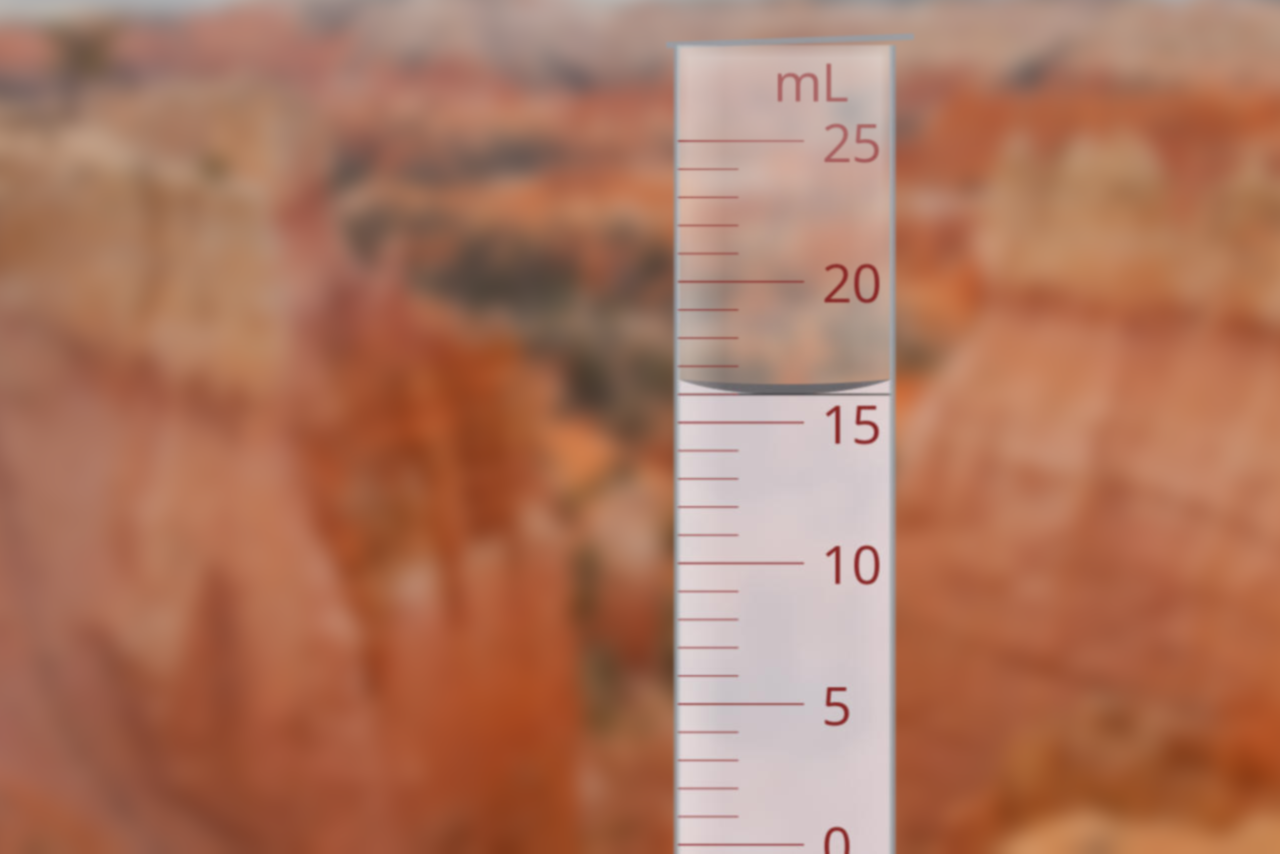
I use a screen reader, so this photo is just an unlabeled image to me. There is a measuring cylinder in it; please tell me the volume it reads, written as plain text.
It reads 16 mL
